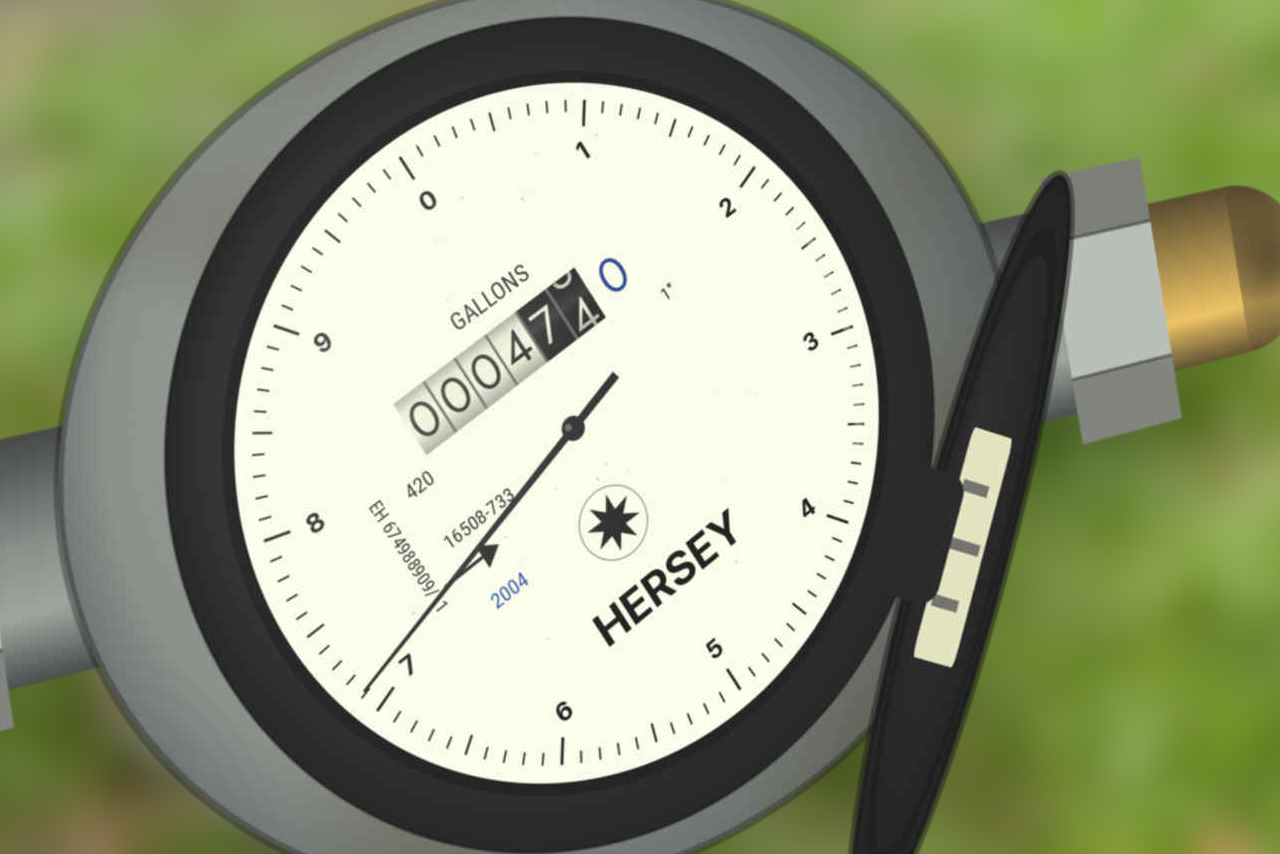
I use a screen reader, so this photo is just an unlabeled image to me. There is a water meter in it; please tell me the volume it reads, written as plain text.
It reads 4737.1 gal
